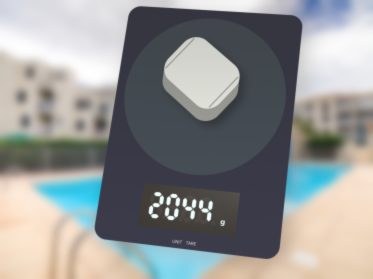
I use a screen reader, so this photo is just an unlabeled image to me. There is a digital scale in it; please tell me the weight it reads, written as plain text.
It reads 2044 g
